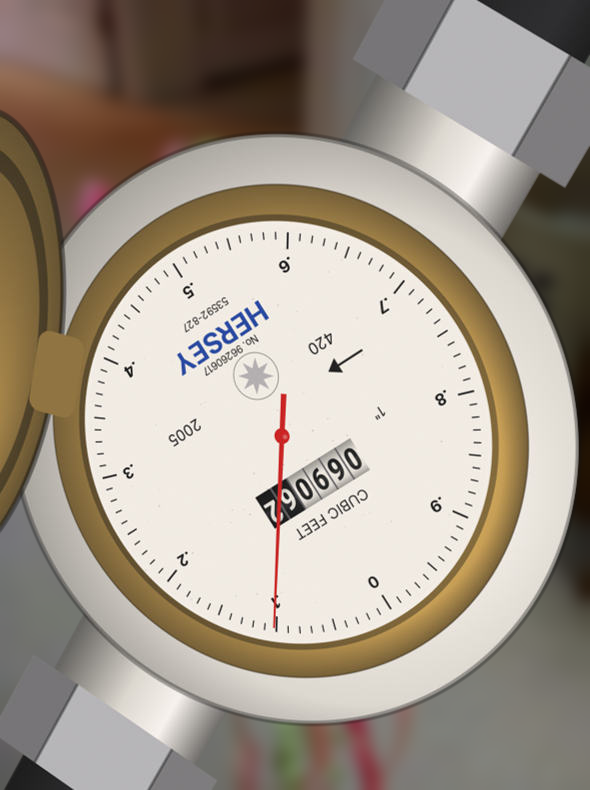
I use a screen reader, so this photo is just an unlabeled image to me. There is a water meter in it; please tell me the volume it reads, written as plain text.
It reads 69062.10 ft³
